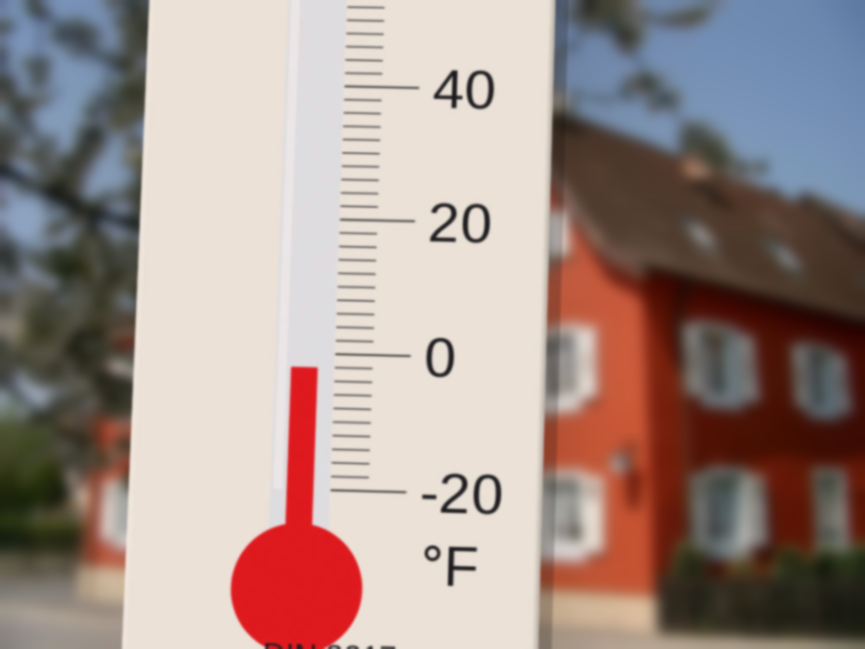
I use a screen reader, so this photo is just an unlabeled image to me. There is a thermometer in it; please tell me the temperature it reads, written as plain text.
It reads -2 °F
